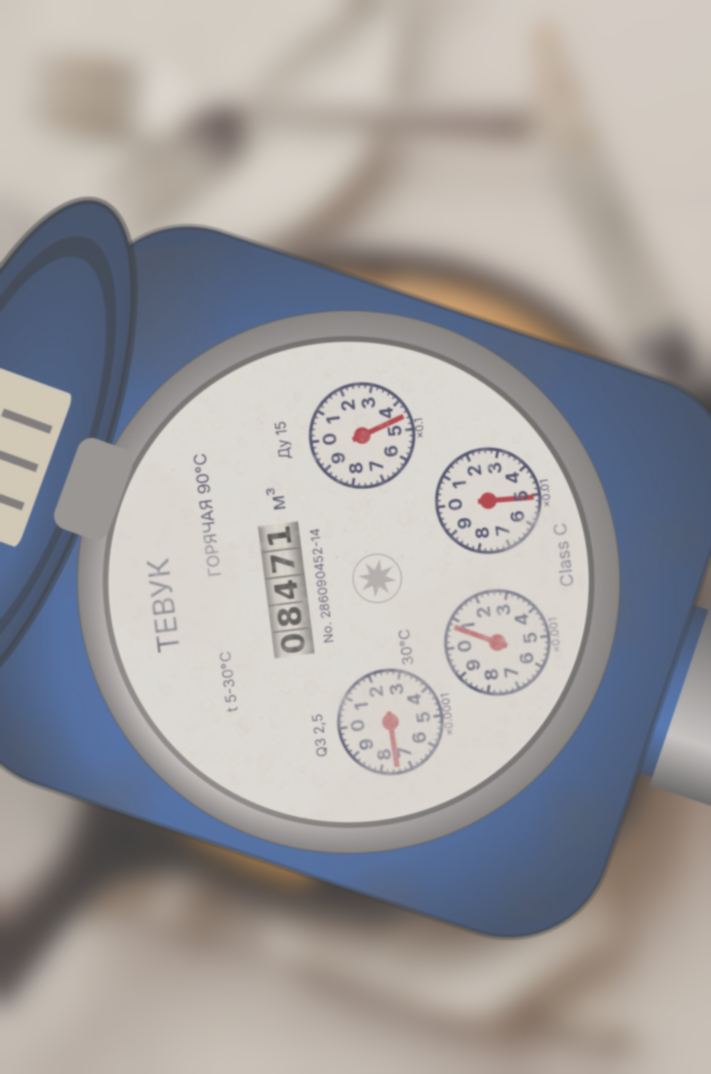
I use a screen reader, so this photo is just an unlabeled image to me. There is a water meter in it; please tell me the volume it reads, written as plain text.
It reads 8471.4507 m³
